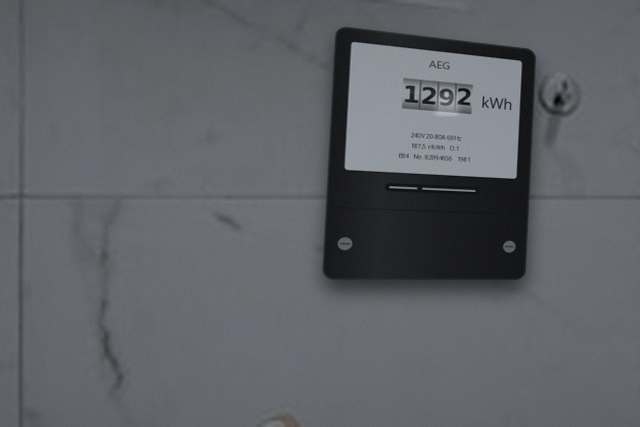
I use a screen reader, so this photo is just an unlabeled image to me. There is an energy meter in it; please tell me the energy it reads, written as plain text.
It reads 1292 kWh
